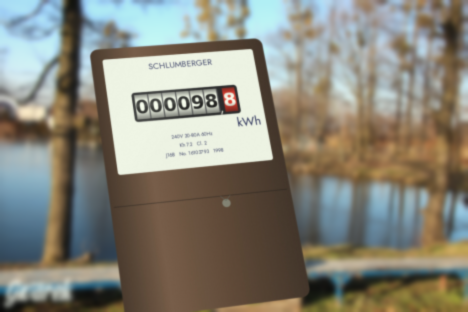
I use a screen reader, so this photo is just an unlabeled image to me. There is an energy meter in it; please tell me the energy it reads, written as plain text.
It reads 98.8 kWh
